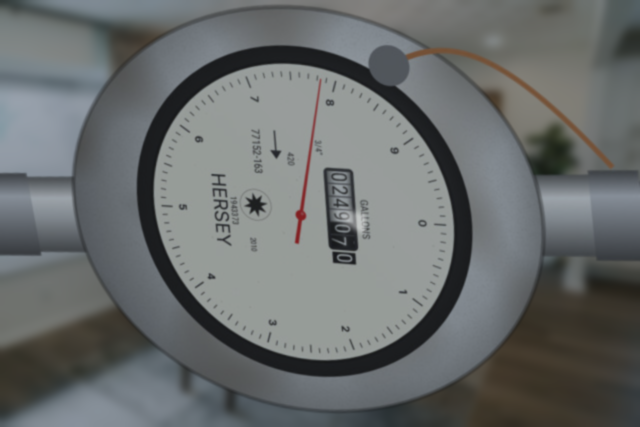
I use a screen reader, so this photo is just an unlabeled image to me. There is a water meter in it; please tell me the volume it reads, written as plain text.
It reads 249067.8 gal
